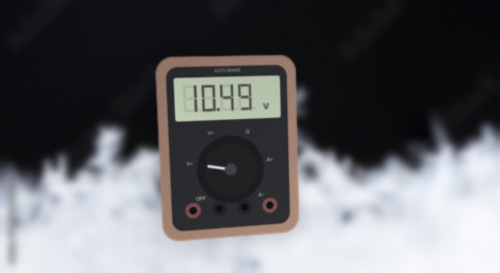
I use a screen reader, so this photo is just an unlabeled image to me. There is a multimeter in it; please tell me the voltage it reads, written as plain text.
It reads 10.49 V
